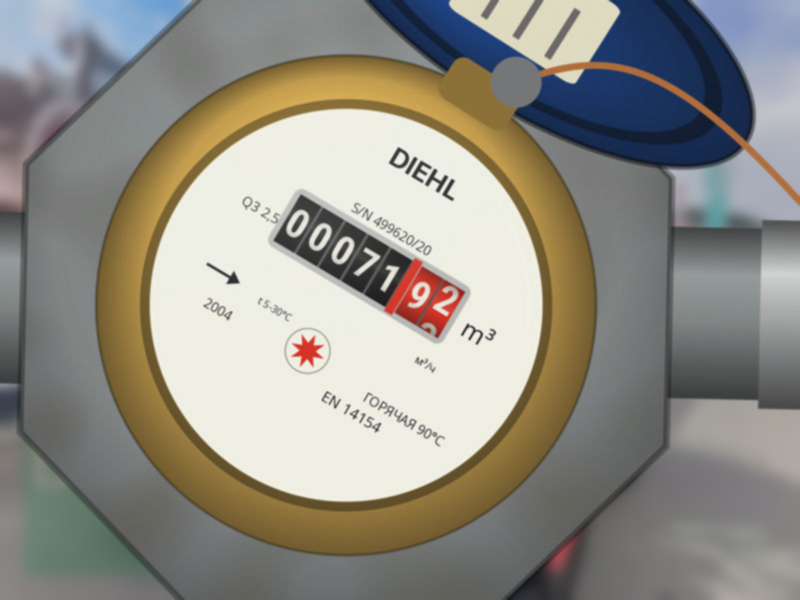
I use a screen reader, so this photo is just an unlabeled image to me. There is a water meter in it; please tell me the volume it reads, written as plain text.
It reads 71.92 m³
